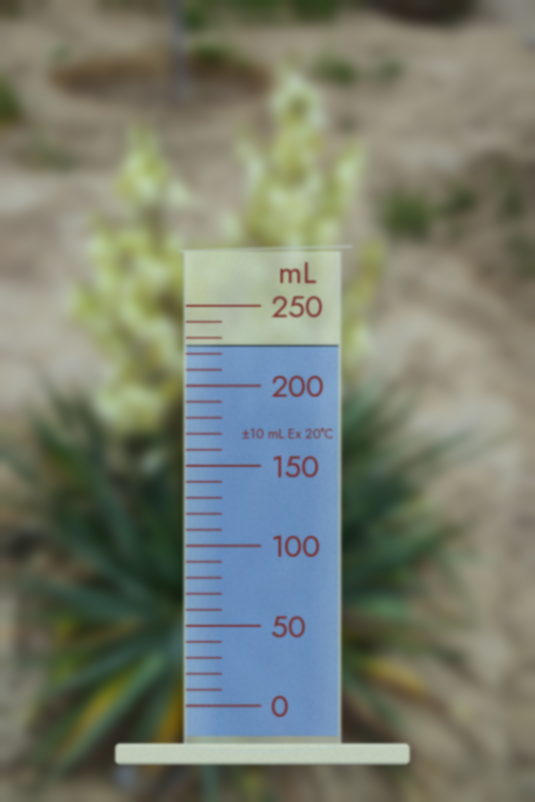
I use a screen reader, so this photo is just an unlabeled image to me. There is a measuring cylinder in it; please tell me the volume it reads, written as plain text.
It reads 225 mL
